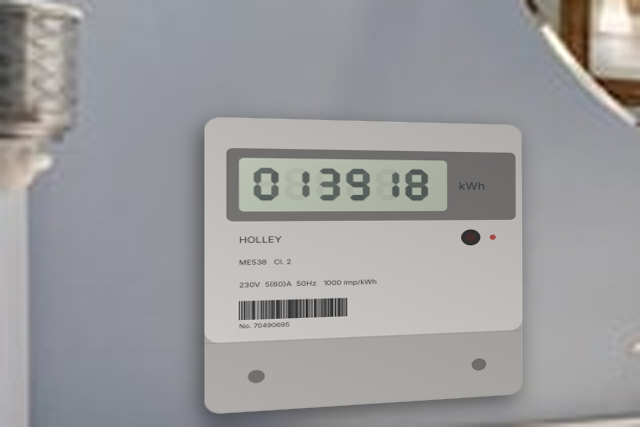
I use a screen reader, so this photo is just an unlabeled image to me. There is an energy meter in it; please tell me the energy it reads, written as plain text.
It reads 13918 kWh
